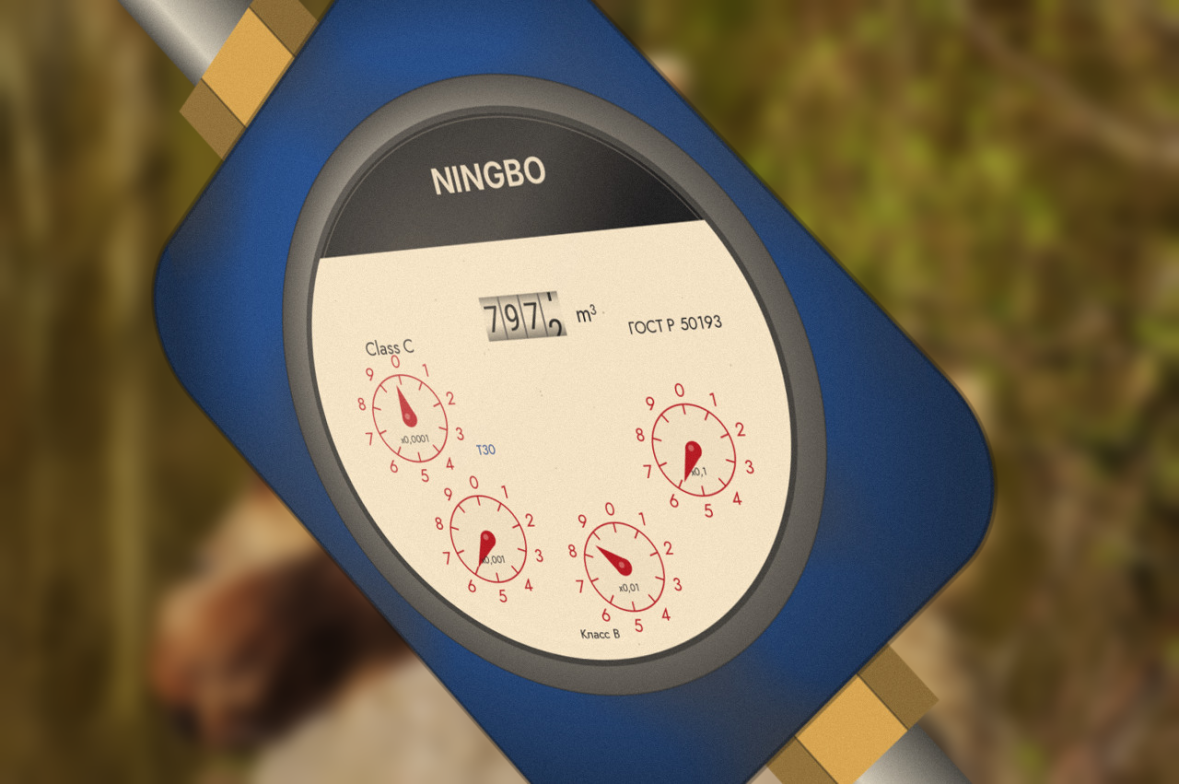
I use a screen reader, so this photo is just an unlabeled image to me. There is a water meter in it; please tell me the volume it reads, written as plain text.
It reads 7971.5859 m³
